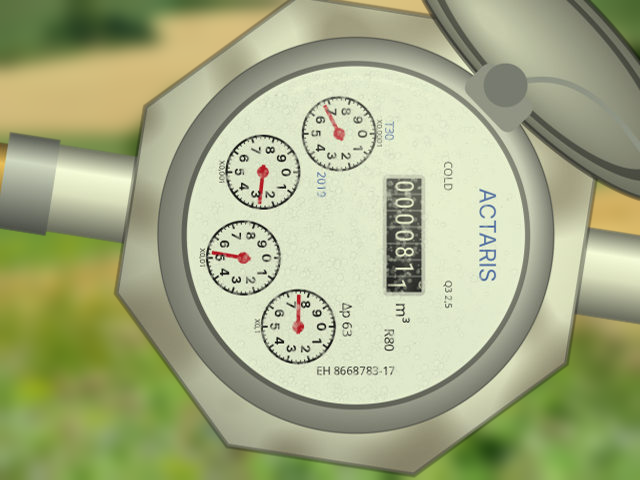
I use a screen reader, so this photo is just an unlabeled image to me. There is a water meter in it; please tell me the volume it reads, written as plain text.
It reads 810.7526 m³
